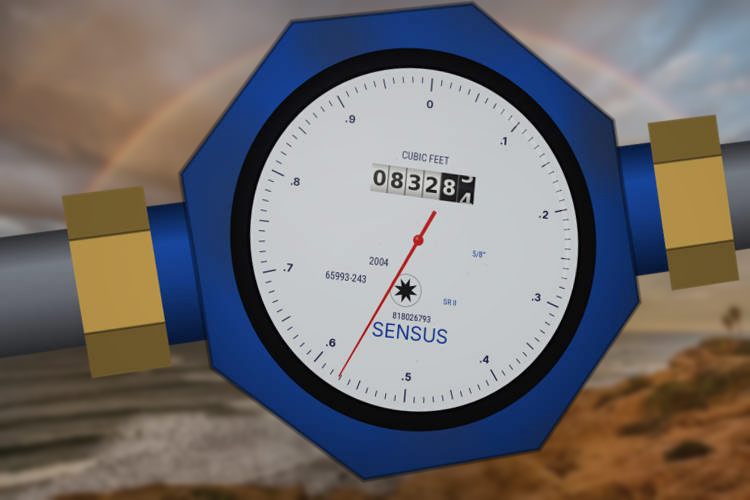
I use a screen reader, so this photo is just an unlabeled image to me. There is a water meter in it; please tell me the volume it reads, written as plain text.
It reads 83283.57 ft³
